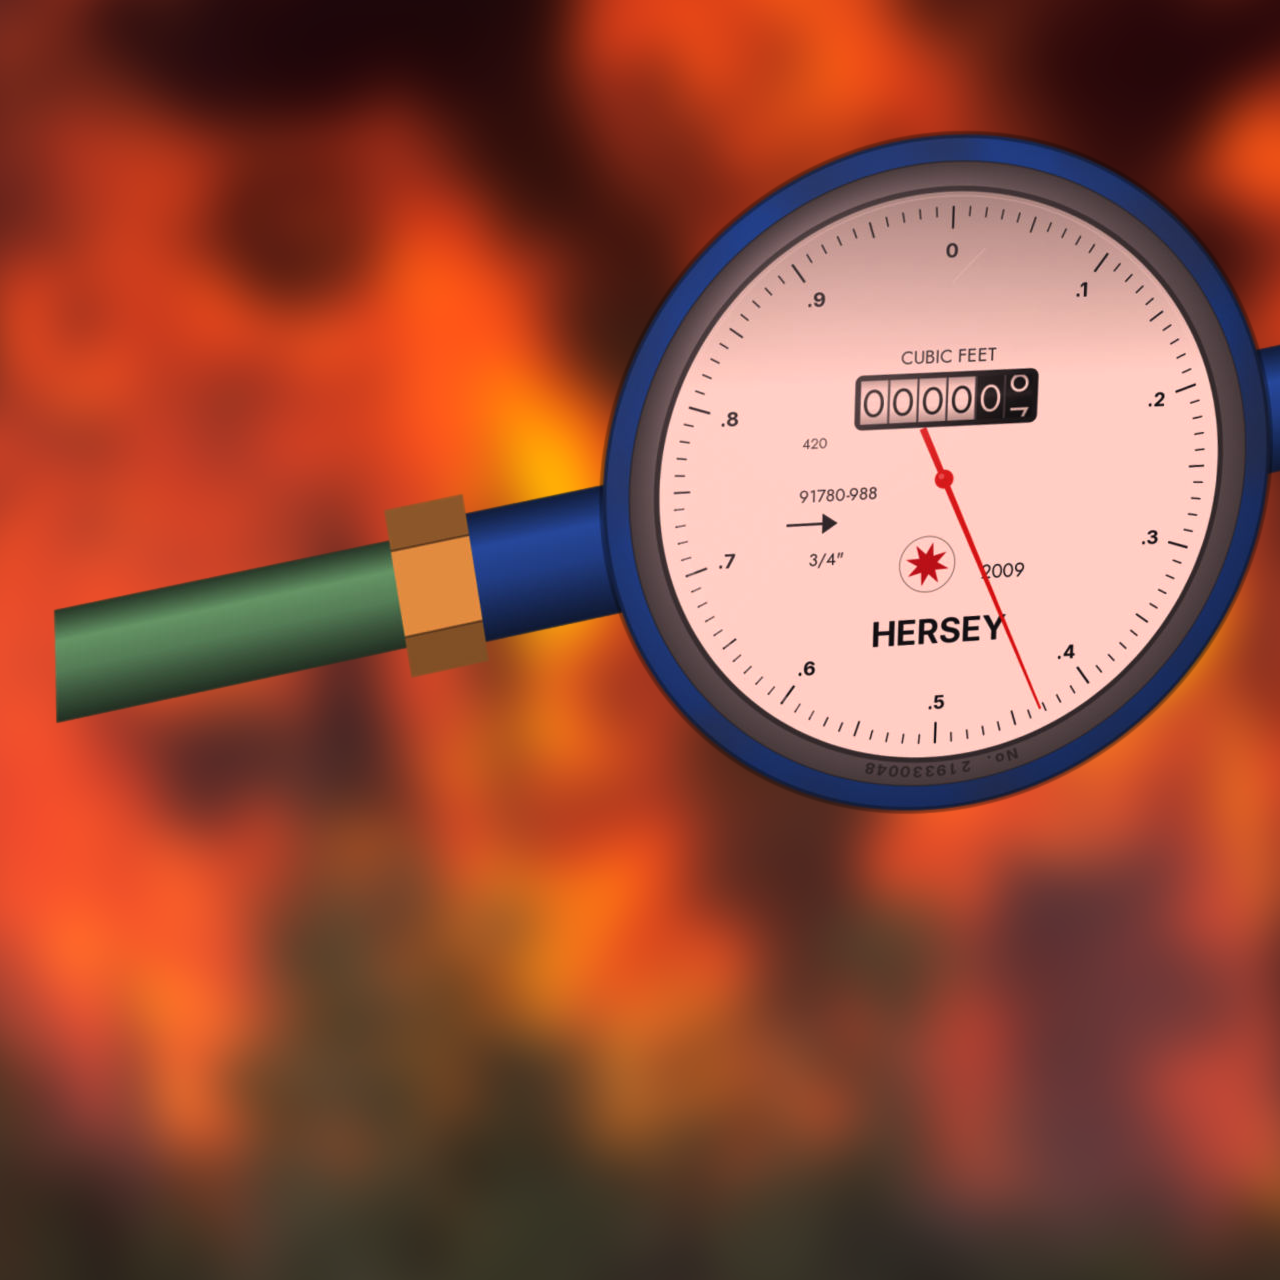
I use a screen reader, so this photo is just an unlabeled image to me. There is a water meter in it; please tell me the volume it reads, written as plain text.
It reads 6.43 ft³
